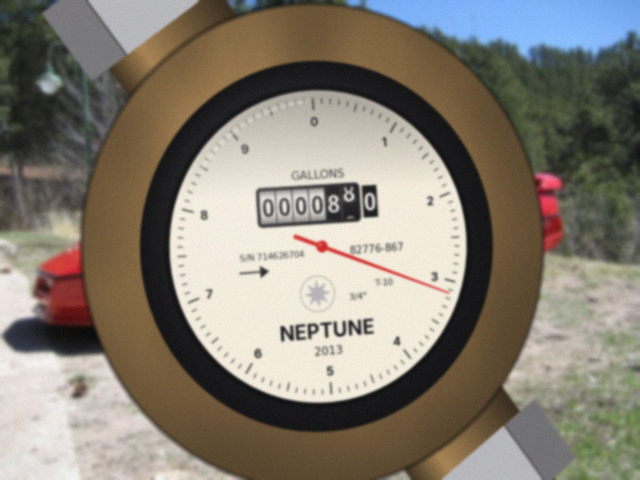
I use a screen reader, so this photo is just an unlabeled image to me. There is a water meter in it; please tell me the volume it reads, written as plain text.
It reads 883.1 gal
